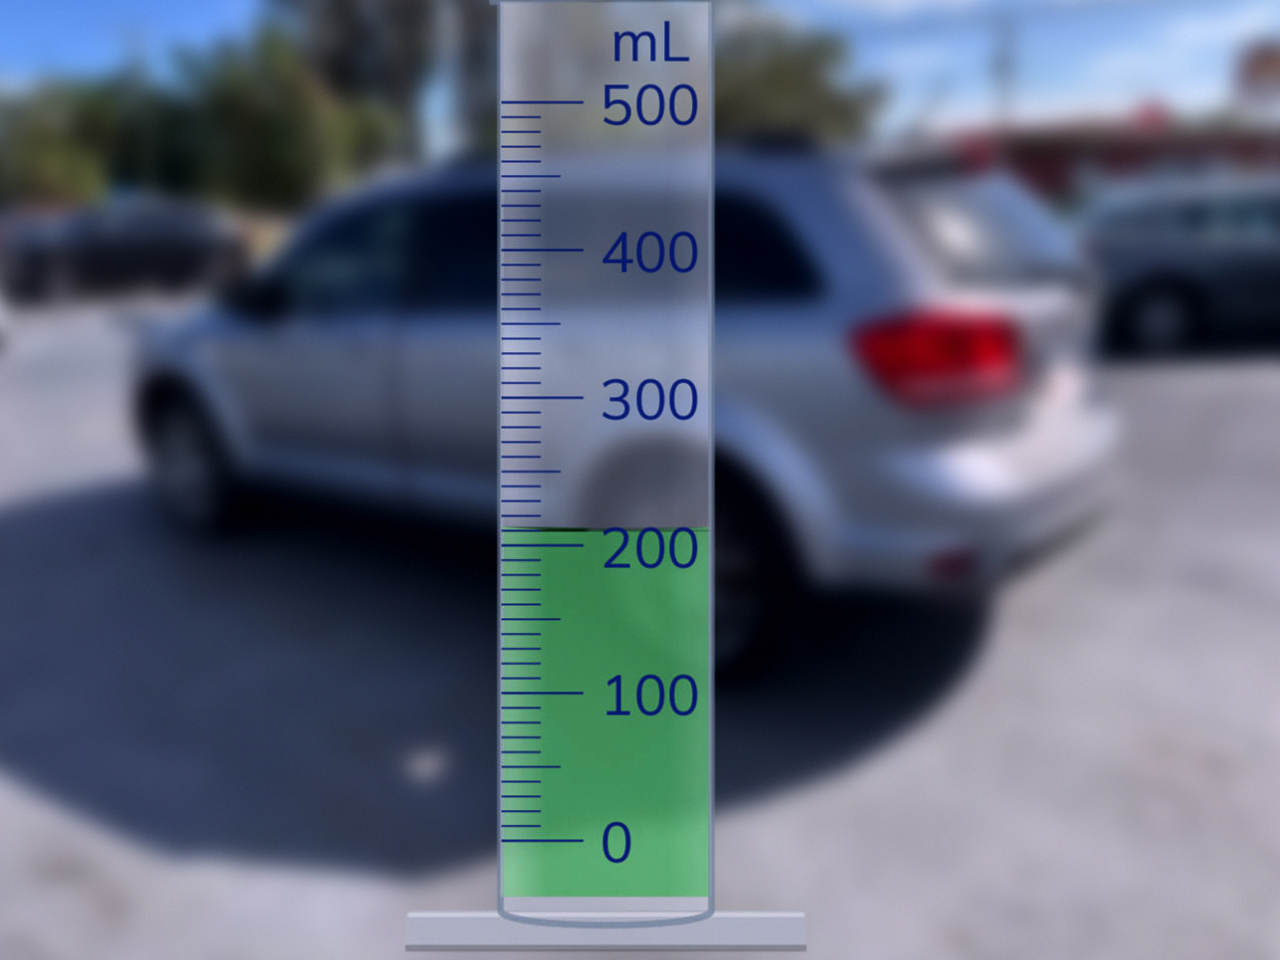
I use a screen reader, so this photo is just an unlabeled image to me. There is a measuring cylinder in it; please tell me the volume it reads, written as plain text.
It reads 210 mL
